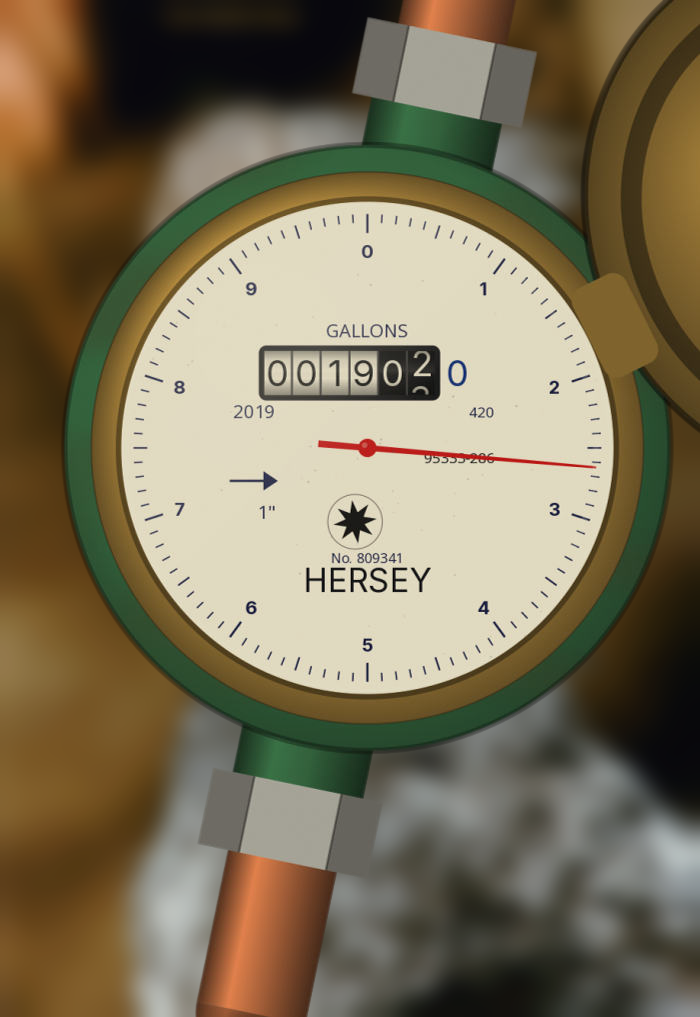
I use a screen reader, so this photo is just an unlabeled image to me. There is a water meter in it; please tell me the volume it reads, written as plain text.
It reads 19022.6 gal
